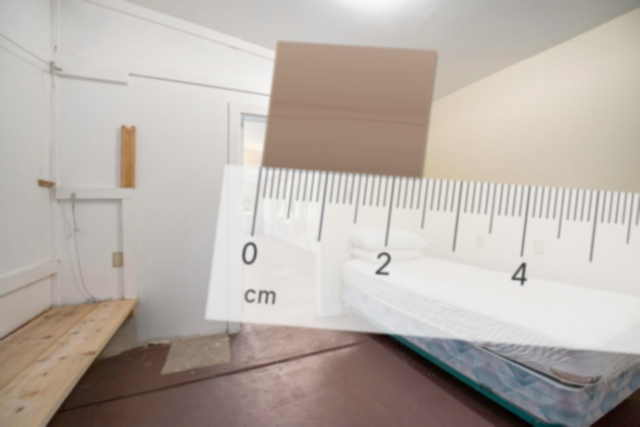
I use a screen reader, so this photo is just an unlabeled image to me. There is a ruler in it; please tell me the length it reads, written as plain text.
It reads 2.4 cm
